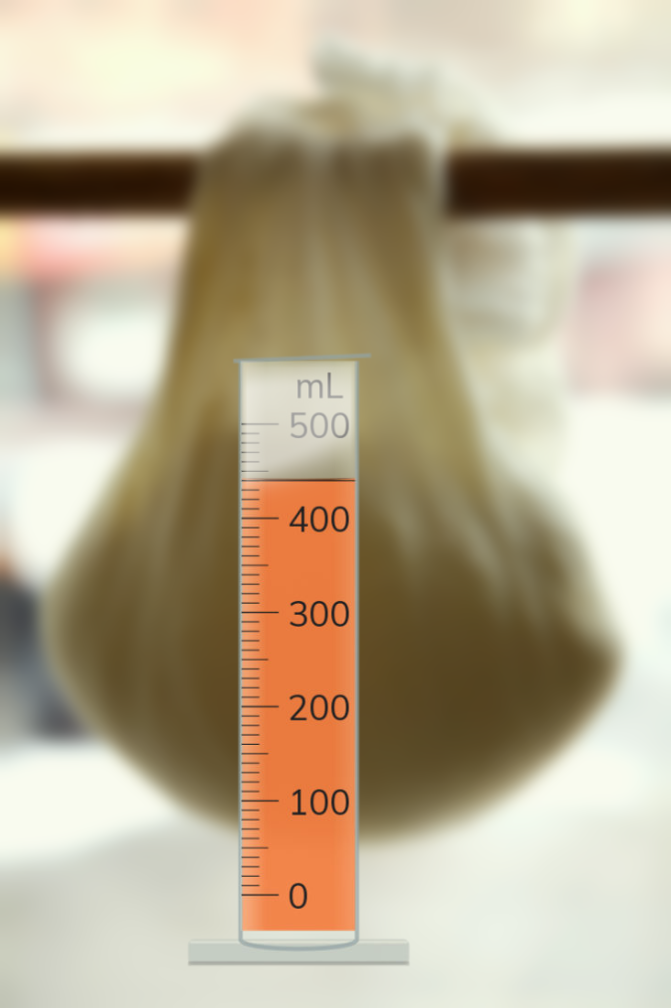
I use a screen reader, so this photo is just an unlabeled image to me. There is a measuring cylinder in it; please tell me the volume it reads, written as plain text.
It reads 440 mL
